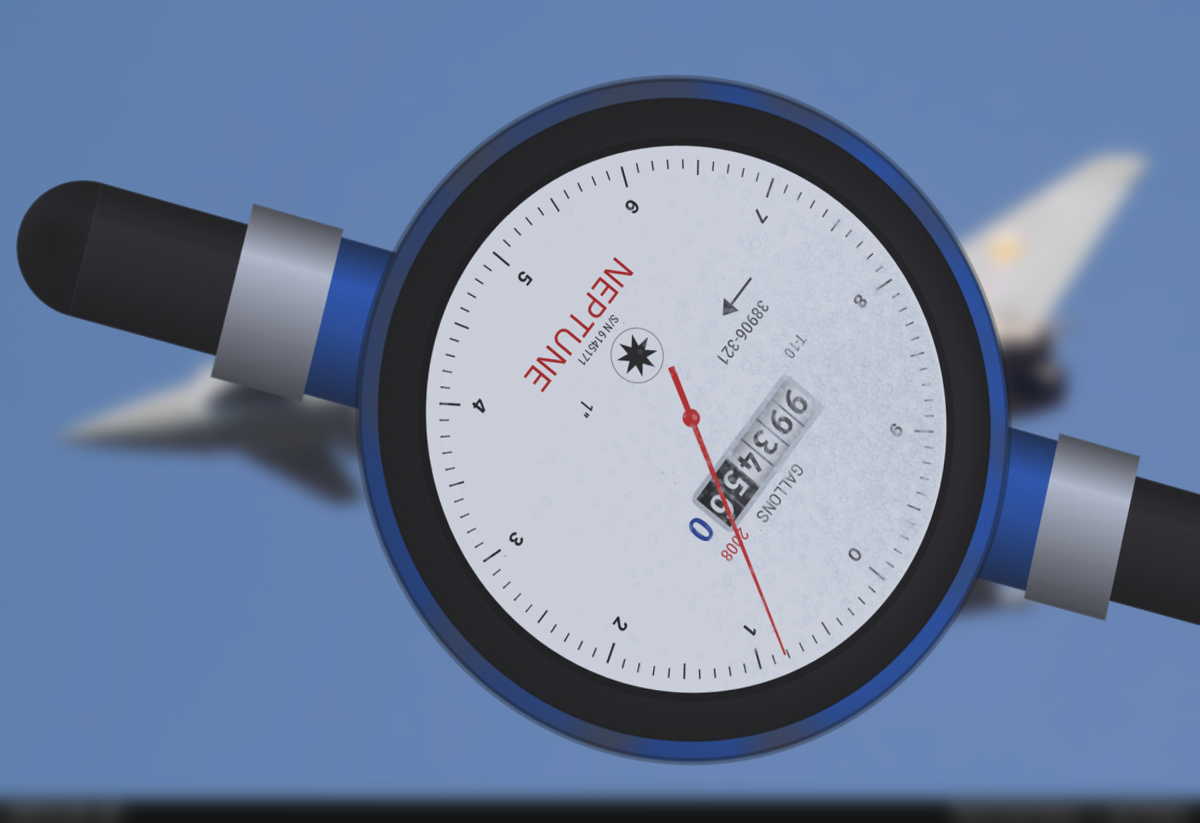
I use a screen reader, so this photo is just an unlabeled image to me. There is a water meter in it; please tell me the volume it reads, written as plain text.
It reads 9934560.8 gal
